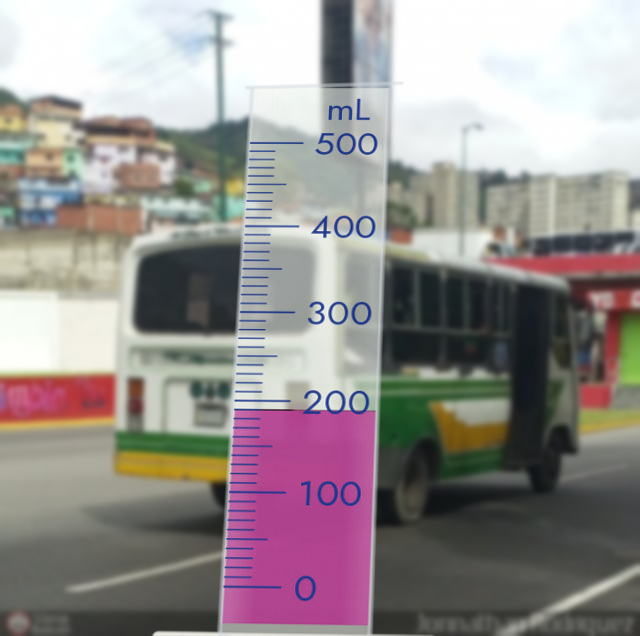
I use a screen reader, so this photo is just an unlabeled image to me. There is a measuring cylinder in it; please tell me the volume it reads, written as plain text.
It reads 190 mL
